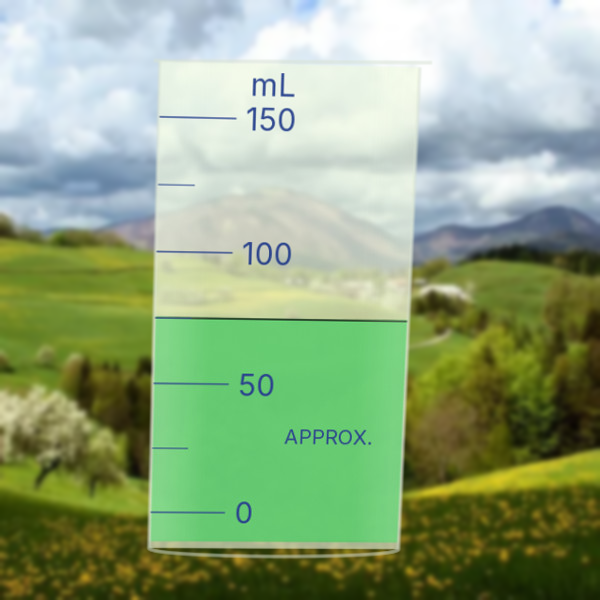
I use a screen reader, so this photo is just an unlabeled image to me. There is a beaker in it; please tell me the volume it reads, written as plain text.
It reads 75 mL
